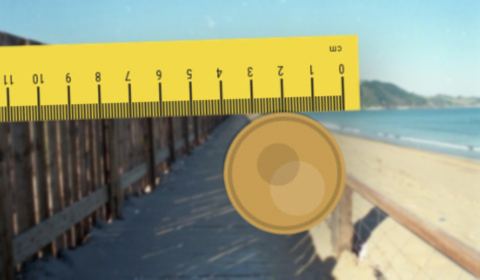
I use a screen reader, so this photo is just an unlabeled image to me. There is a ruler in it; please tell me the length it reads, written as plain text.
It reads 4 cm
